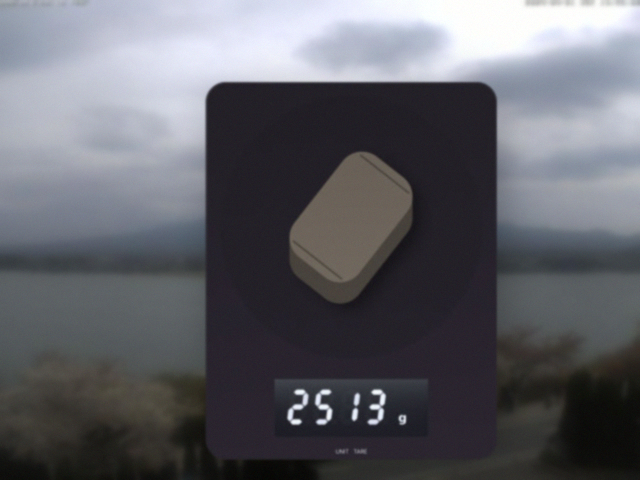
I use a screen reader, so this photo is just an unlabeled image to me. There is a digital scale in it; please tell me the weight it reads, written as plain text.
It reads 2513 g
